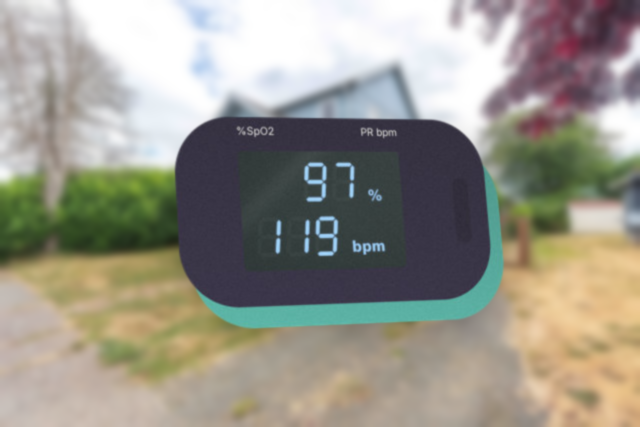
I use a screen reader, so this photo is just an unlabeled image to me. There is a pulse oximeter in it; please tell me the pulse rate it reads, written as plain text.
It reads 119 bpm
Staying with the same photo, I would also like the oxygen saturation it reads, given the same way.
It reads 97 %
